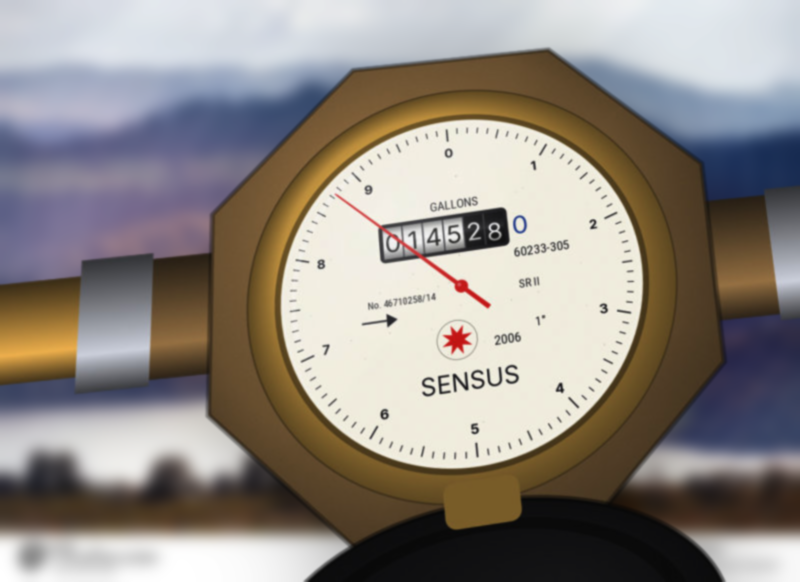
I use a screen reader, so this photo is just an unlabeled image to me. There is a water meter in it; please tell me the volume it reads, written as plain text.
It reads 145278.7 gal
